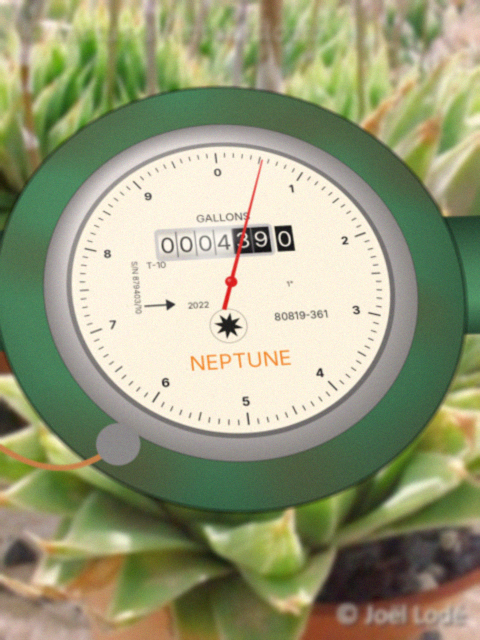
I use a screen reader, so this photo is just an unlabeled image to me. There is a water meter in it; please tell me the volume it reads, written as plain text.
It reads 4390.5 gal
